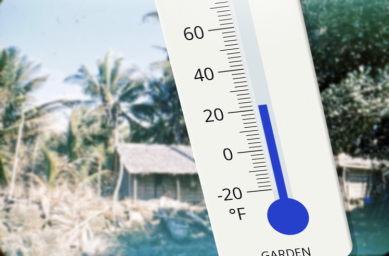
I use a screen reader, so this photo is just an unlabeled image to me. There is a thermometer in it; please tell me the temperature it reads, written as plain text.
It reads 22 °F
